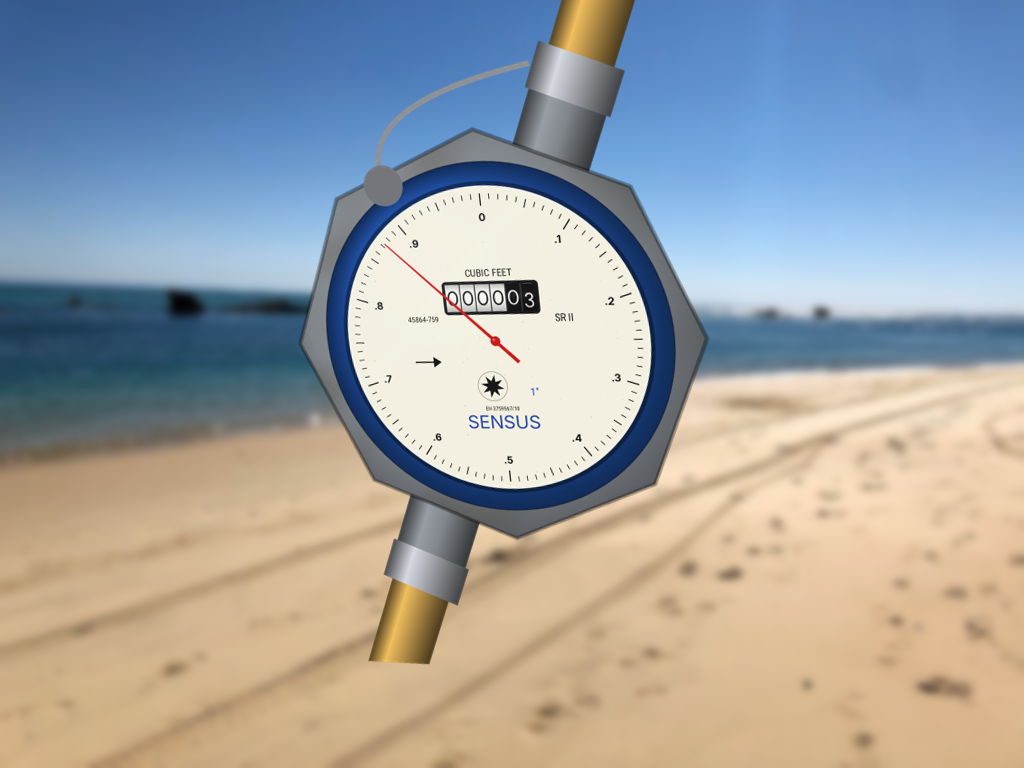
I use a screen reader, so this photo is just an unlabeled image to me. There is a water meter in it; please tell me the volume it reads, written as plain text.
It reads 2.87 ft³
